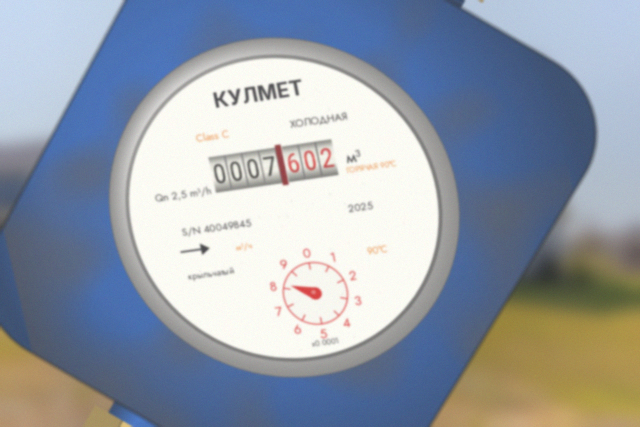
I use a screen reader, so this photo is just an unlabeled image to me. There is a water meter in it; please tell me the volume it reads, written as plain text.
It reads 7.6028 m³
